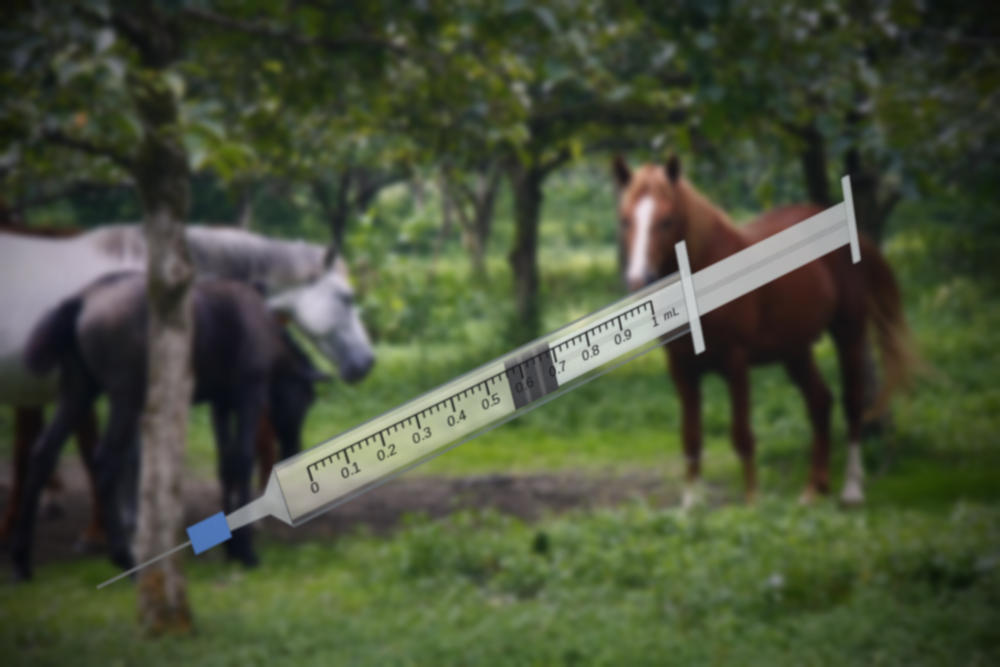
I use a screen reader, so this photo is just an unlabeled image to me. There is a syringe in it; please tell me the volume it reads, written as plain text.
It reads 0.56 mL
